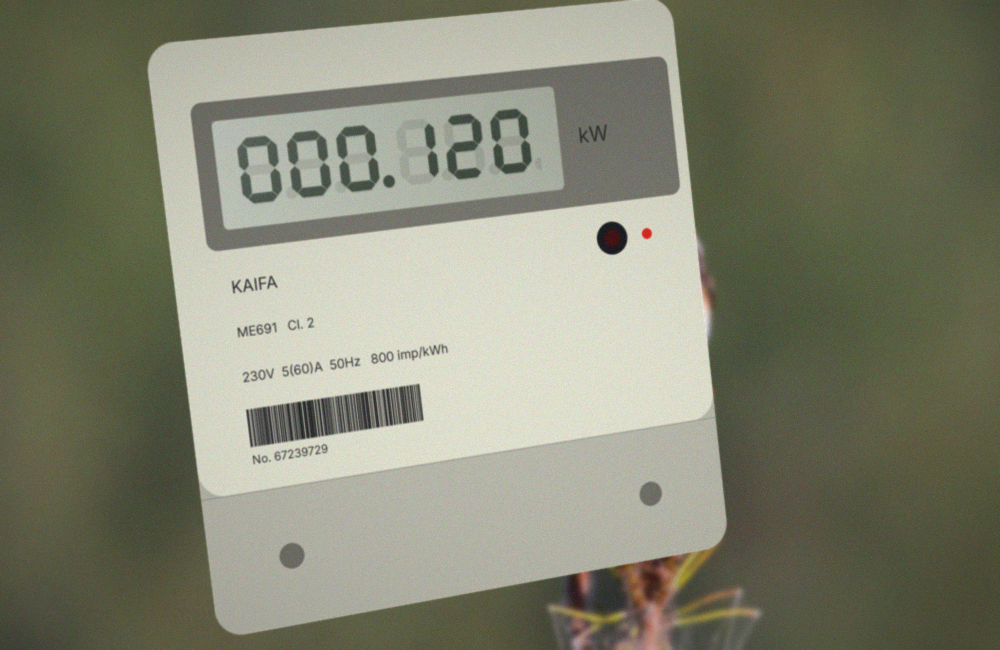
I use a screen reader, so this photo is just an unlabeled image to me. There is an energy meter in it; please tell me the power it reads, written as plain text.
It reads 0.120 kW
